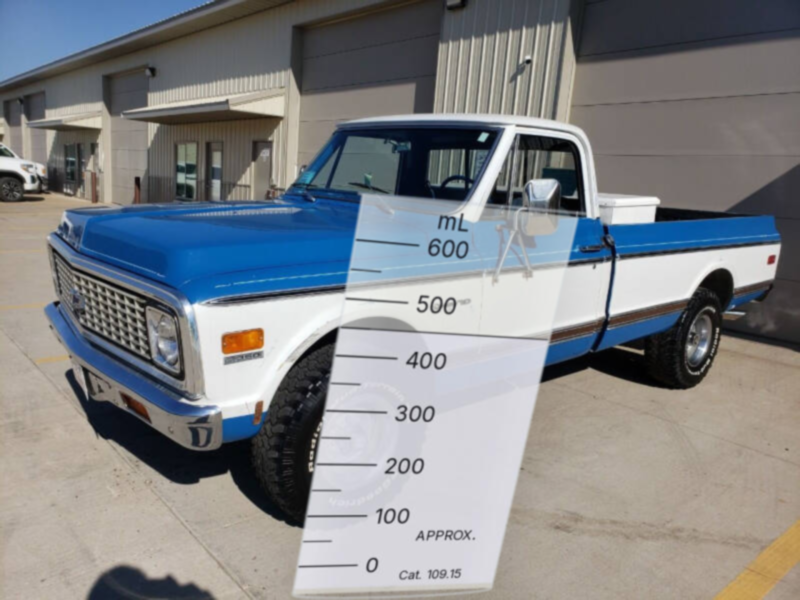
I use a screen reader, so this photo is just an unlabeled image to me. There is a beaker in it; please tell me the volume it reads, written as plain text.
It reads 450 mL
